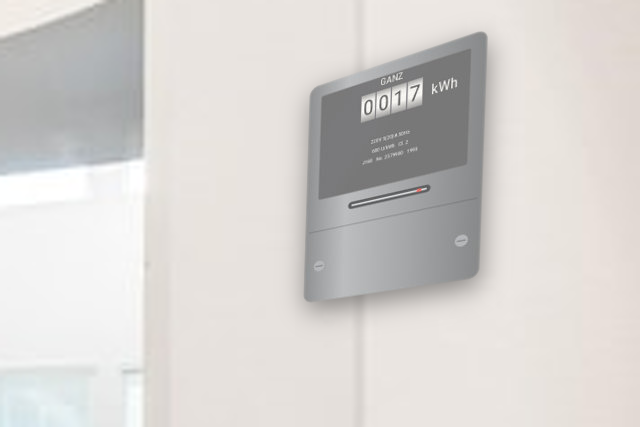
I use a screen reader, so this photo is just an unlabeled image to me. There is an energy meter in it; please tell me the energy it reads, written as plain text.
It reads 17 kWh
